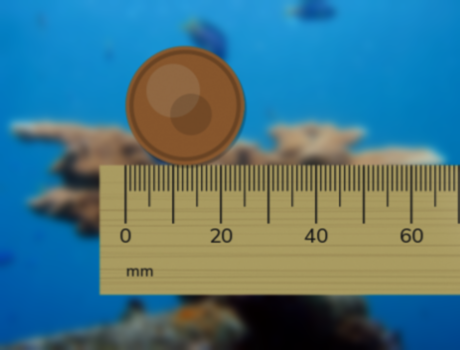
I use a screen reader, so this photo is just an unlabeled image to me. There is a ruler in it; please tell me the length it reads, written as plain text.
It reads 25 mm
